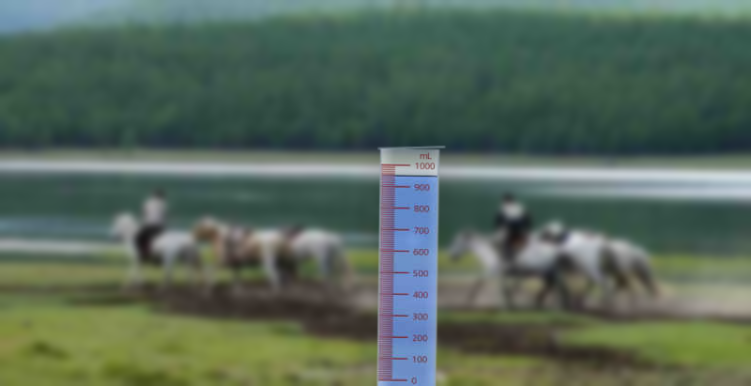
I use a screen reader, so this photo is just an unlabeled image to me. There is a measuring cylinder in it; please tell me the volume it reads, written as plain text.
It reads 950 mL
